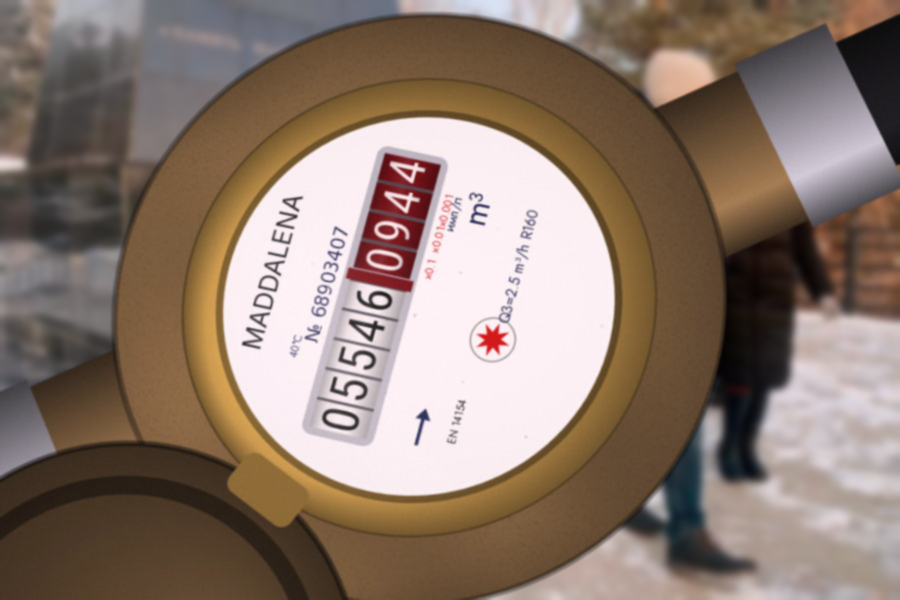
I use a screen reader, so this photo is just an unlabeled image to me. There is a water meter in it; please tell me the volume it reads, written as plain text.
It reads 5546.0944 m³
